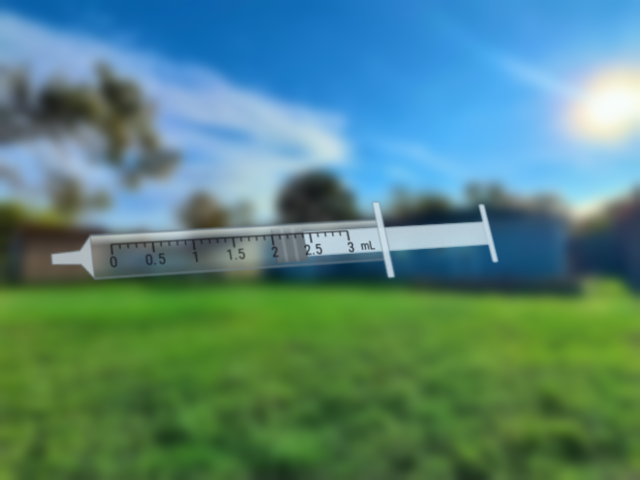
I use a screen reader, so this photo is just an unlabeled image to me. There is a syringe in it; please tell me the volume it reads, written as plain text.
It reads 2 mL
